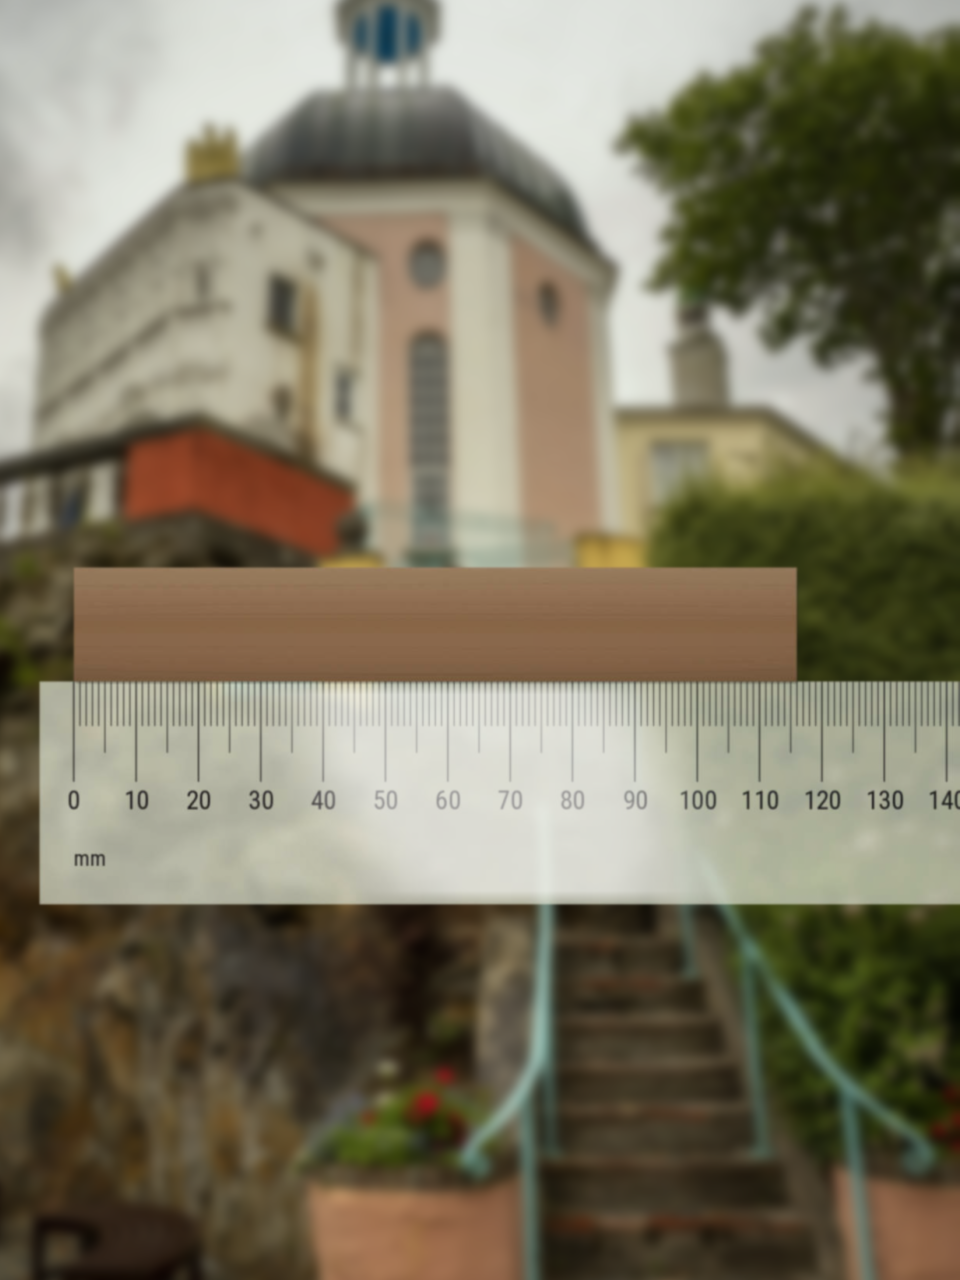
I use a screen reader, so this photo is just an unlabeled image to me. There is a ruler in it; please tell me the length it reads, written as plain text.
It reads 116 mm
